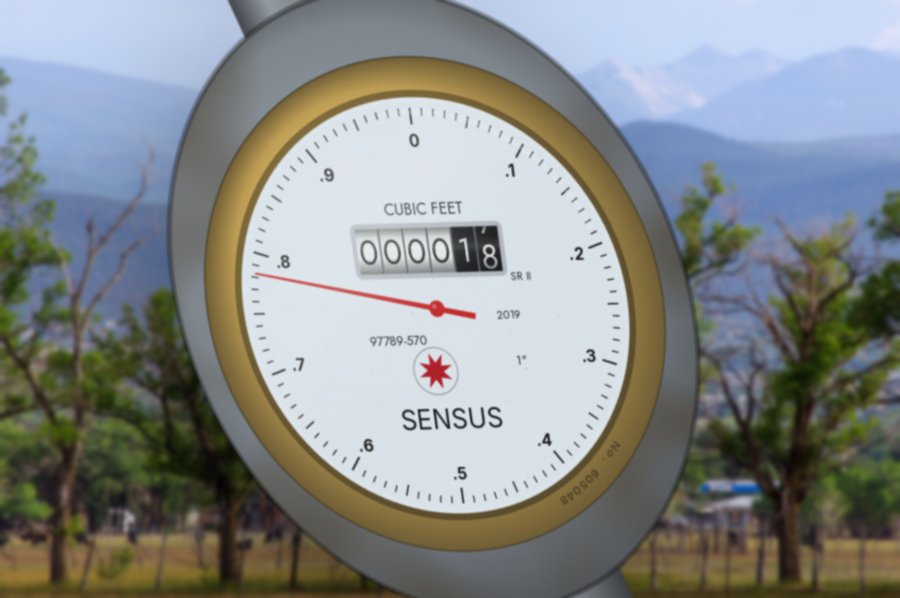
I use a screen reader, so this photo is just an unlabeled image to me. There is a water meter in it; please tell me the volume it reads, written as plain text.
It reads 17.78 ft³
